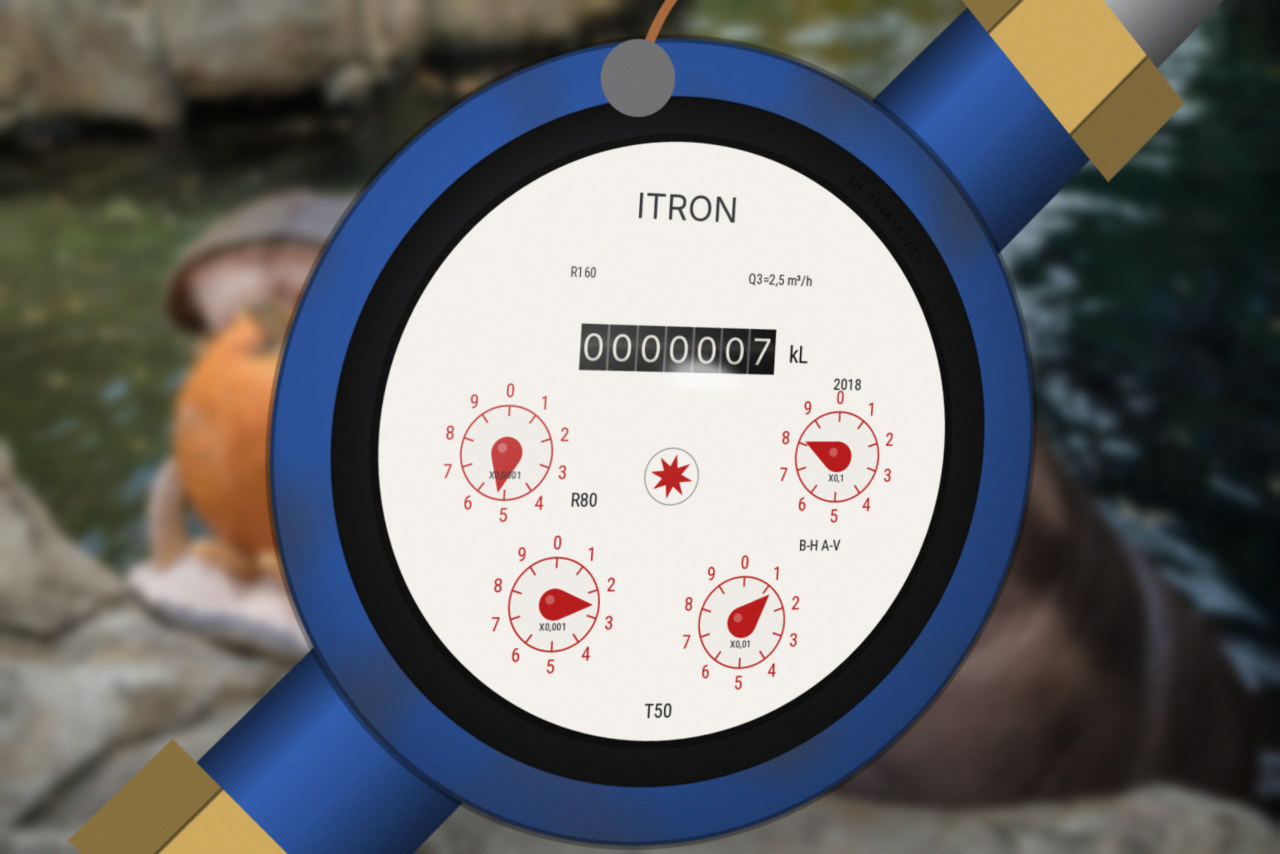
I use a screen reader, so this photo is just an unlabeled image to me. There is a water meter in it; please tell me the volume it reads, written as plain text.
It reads 7.8125 kL
